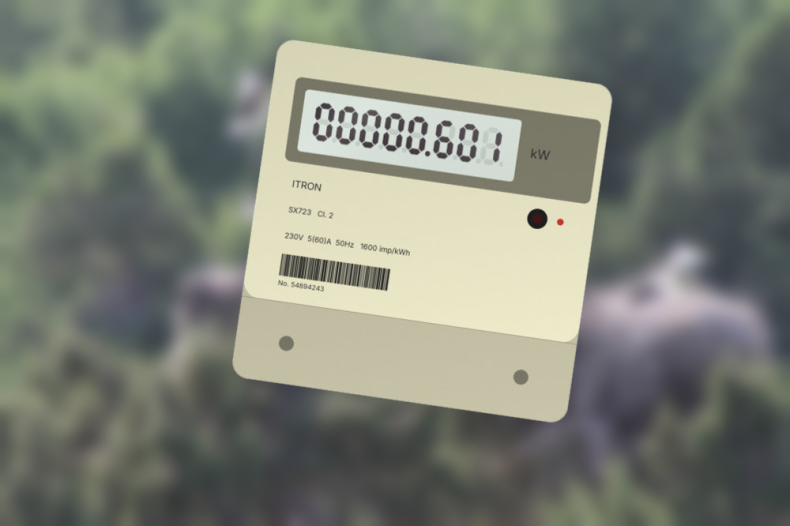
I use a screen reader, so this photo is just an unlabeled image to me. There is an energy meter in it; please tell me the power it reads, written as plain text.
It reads 0.601 kW
